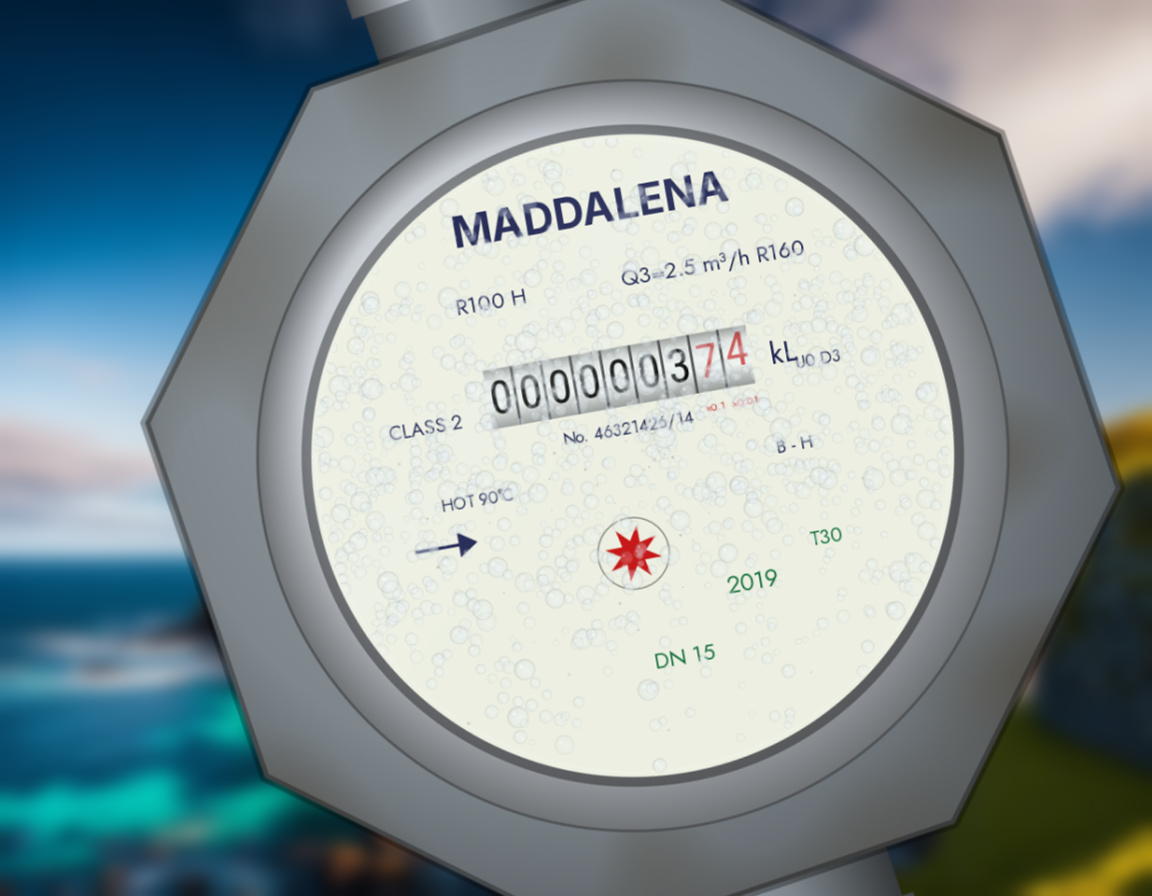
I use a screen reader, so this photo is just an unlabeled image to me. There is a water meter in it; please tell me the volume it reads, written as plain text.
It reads 3.74 kL
